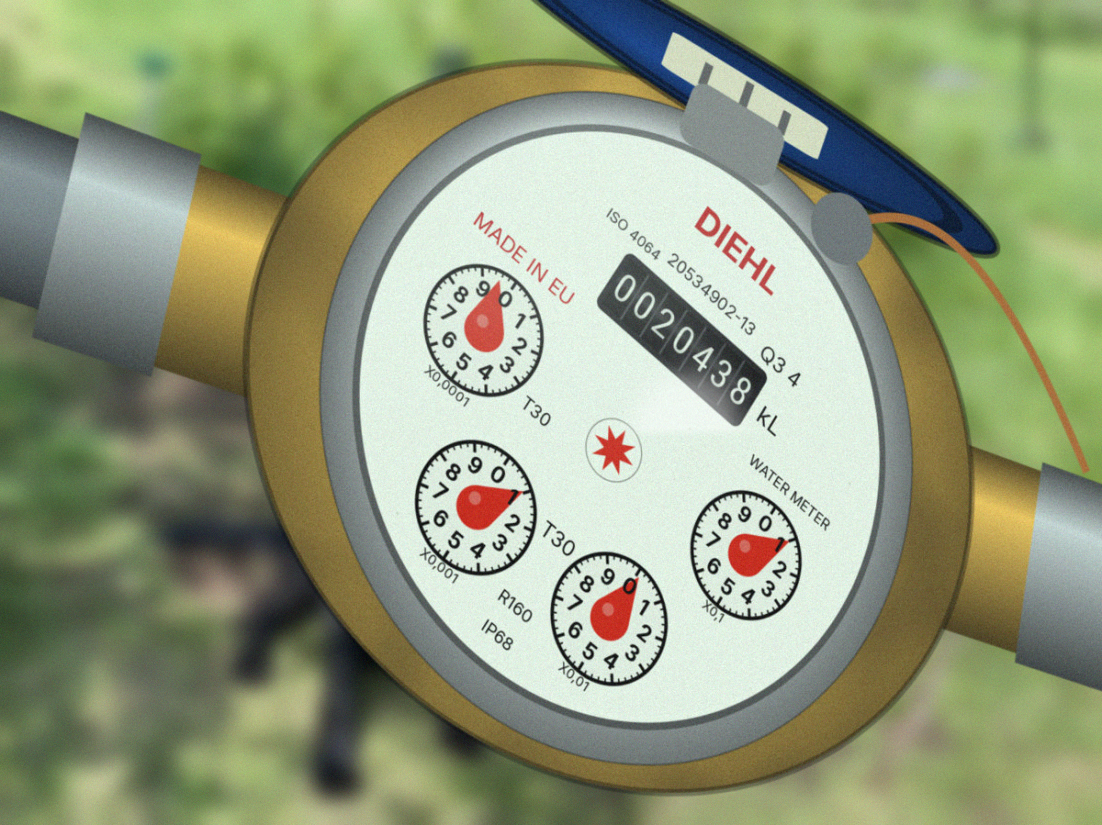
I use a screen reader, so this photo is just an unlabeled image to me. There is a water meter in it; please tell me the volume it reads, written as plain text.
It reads 20438.1009 kL
